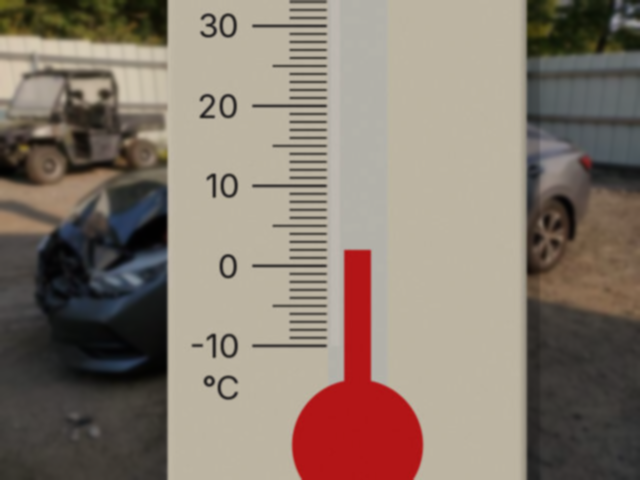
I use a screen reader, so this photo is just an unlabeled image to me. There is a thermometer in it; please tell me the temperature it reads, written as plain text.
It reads 2 °C
